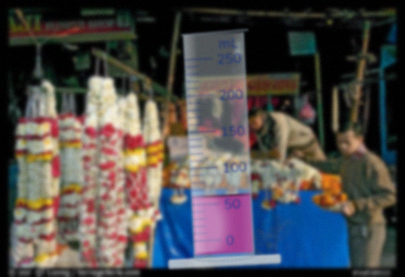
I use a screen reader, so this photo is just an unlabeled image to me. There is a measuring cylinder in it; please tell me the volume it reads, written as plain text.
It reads 60 mL
